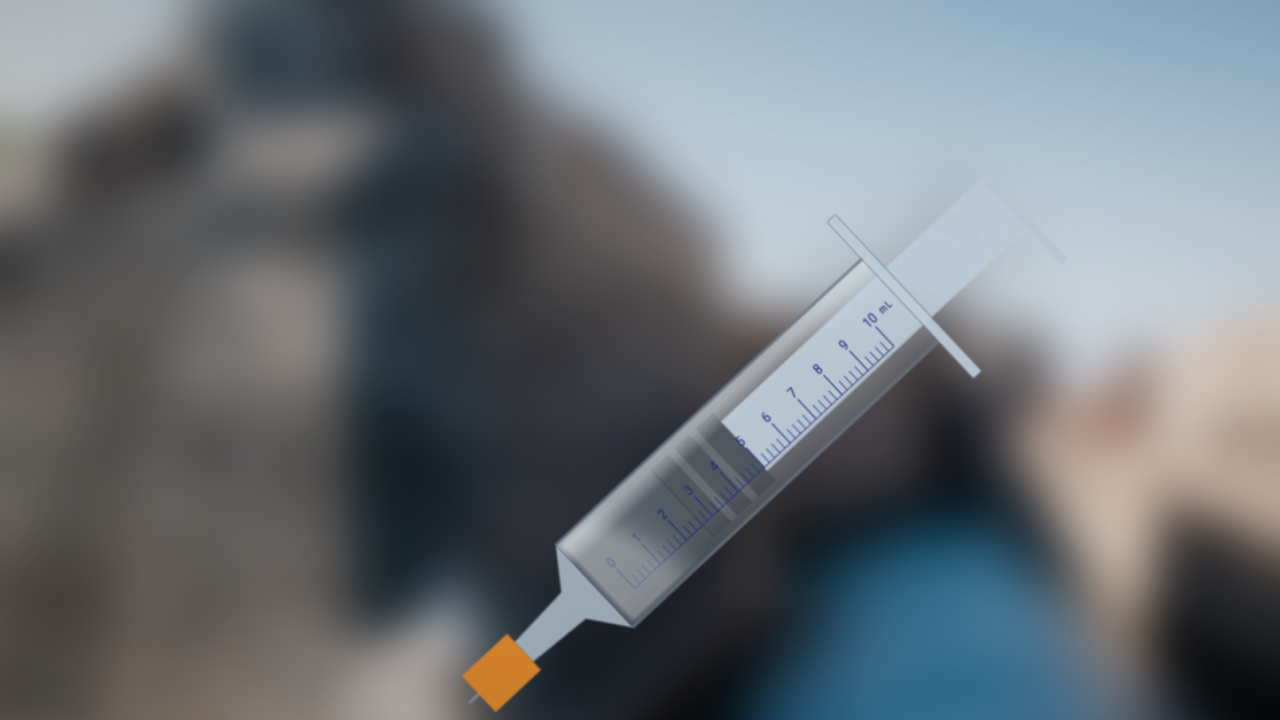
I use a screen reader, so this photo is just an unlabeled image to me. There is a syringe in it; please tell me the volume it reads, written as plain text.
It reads 2.6 mL
